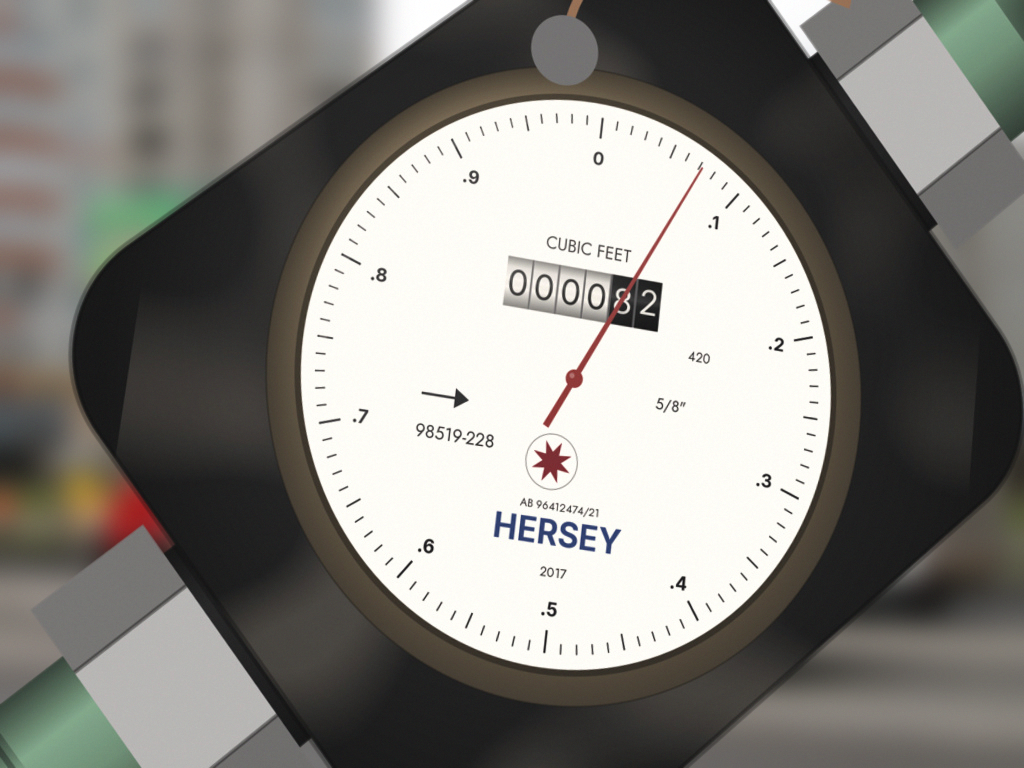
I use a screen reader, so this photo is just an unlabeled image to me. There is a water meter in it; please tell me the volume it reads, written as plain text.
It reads 82.07 ft³
